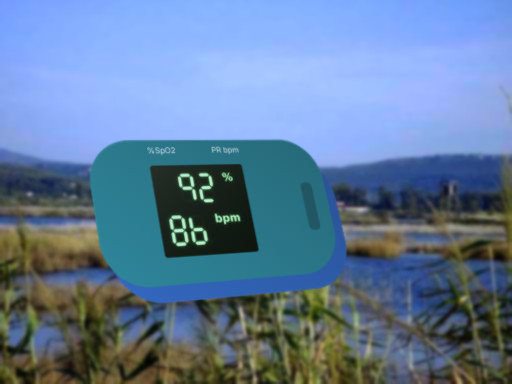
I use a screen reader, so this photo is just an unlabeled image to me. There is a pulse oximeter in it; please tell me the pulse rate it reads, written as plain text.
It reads 86 bpm
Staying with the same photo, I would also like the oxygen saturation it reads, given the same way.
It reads 92 %
